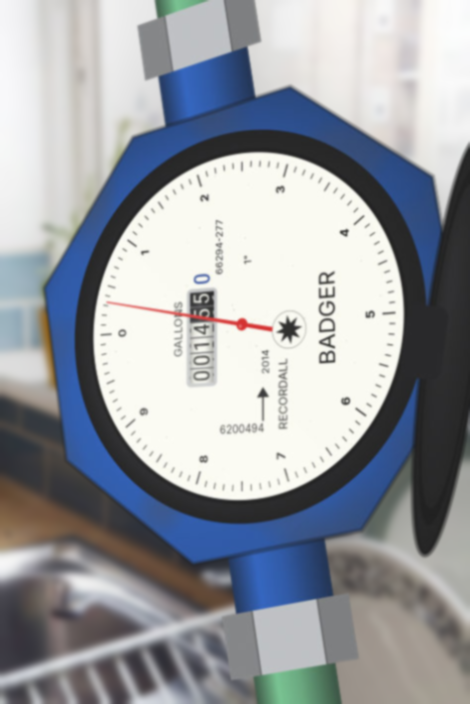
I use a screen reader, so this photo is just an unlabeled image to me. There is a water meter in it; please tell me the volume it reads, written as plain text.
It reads 14550.3 gal
